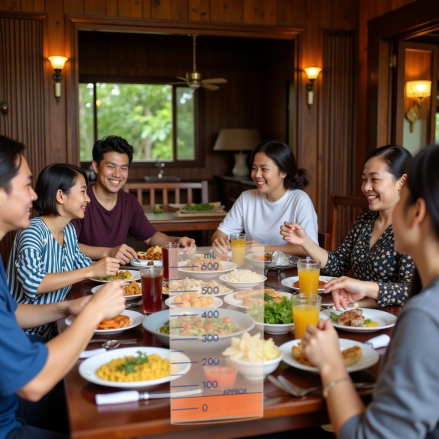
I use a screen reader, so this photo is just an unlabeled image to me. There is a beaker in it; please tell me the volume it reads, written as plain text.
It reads 50 mL
